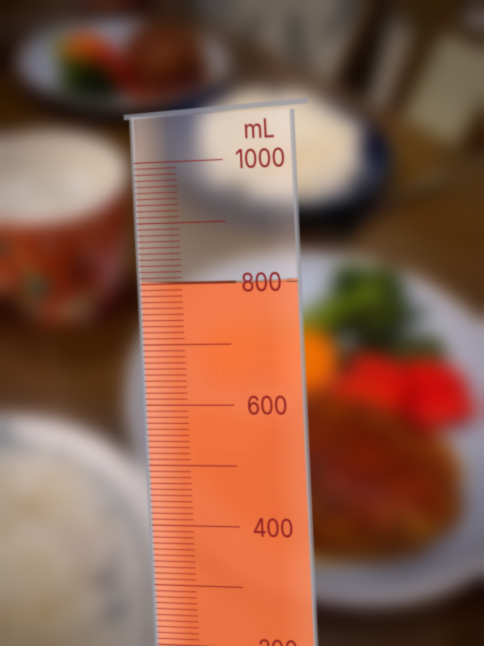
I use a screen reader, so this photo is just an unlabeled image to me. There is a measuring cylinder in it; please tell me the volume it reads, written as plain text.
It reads 800 mL
